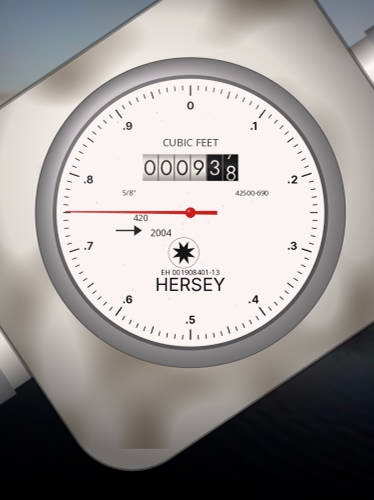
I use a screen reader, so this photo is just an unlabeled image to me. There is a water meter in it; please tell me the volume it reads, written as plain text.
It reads 937.75 ft³
